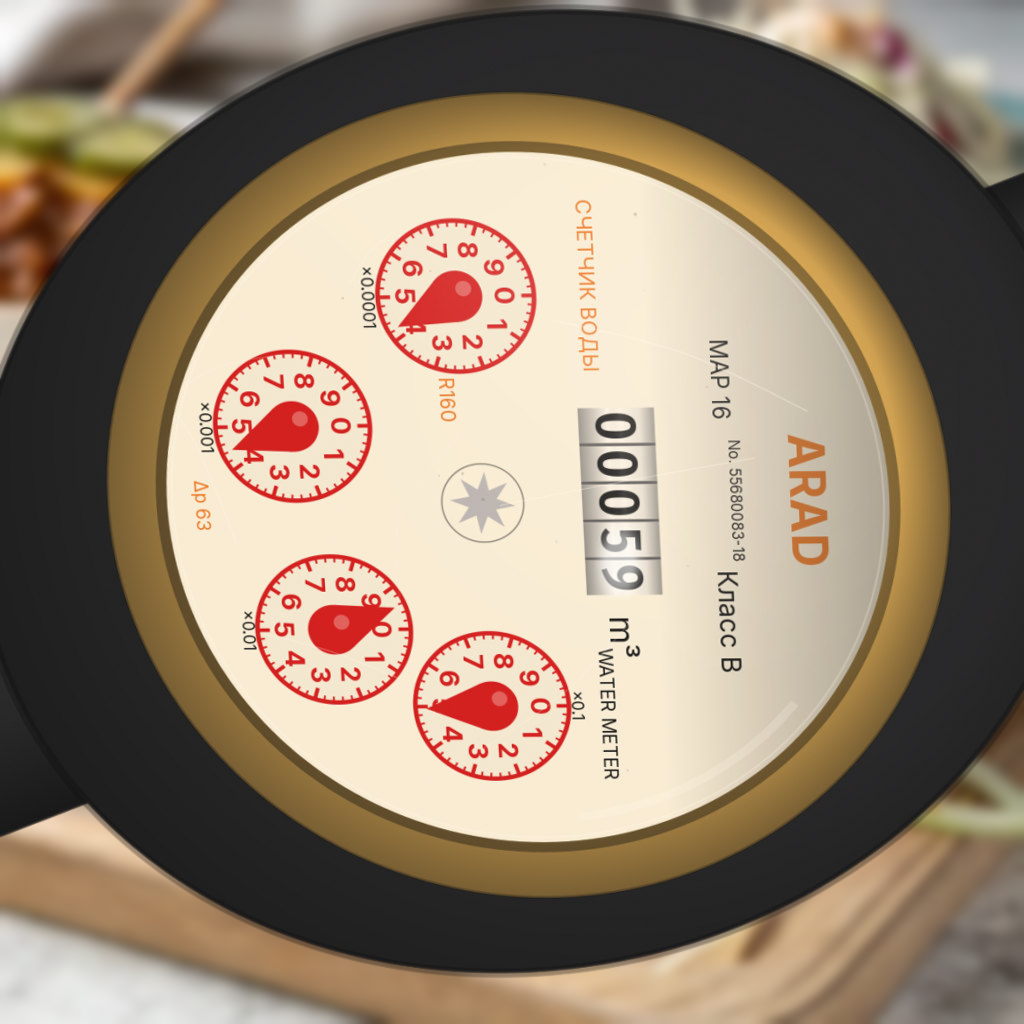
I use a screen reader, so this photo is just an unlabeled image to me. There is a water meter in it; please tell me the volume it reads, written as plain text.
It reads 59.4944 m³
